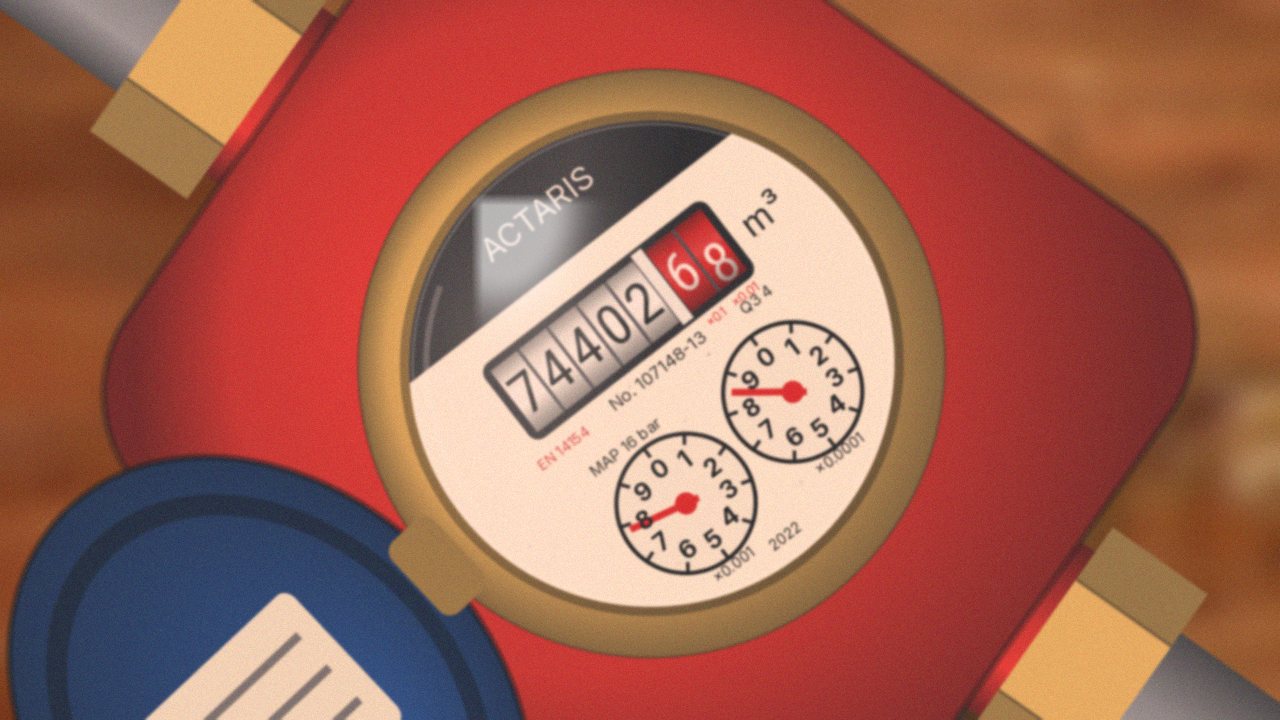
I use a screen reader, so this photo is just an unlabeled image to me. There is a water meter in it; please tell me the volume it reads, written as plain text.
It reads 74402.6778 m³
